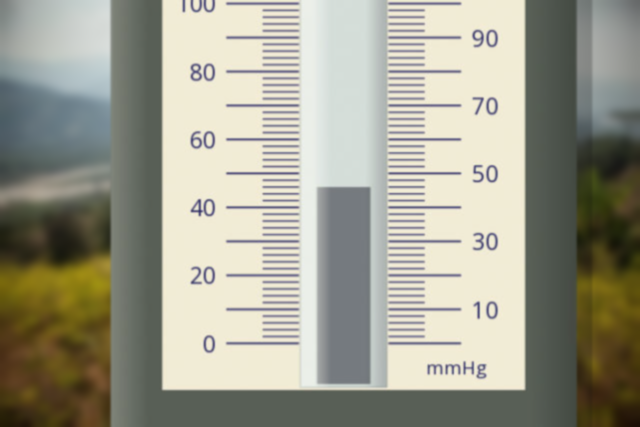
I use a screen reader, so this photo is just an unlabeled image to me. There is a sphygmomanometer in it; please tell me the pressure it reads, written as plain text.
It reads 46 mmHg
